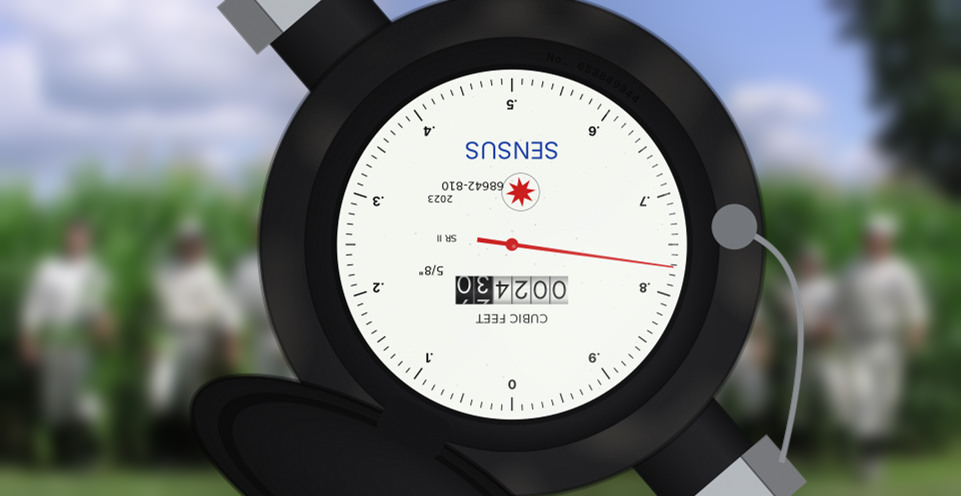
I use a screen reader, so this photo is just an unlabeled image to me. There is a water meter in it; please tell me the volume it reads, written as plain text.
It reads 2429.77 ft³
